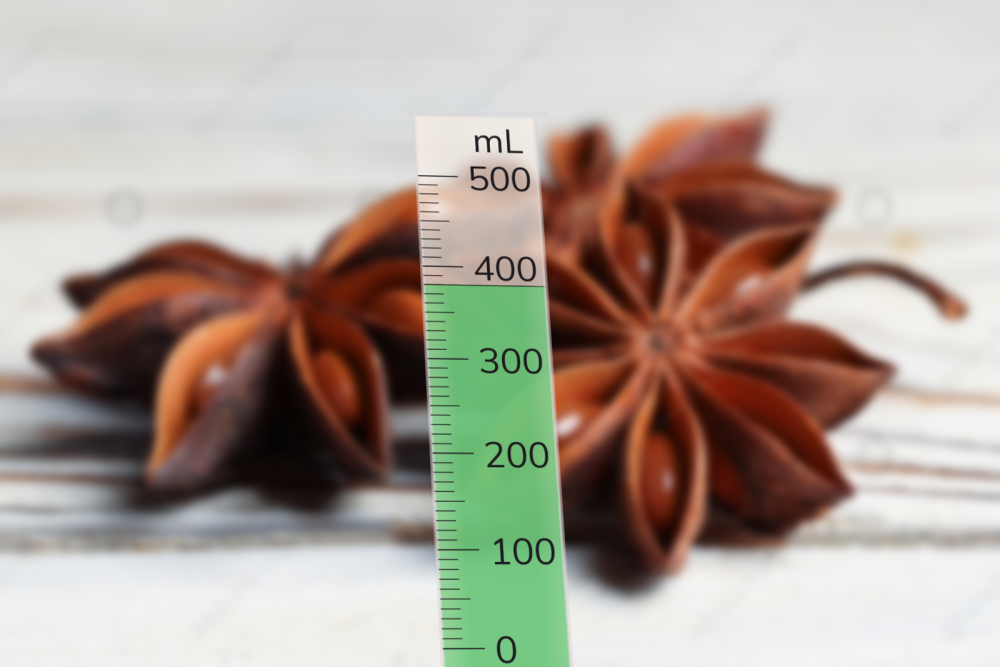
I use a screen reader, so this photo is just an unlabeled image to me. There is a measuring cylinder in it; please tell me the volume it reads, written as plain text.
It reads 380 mL
